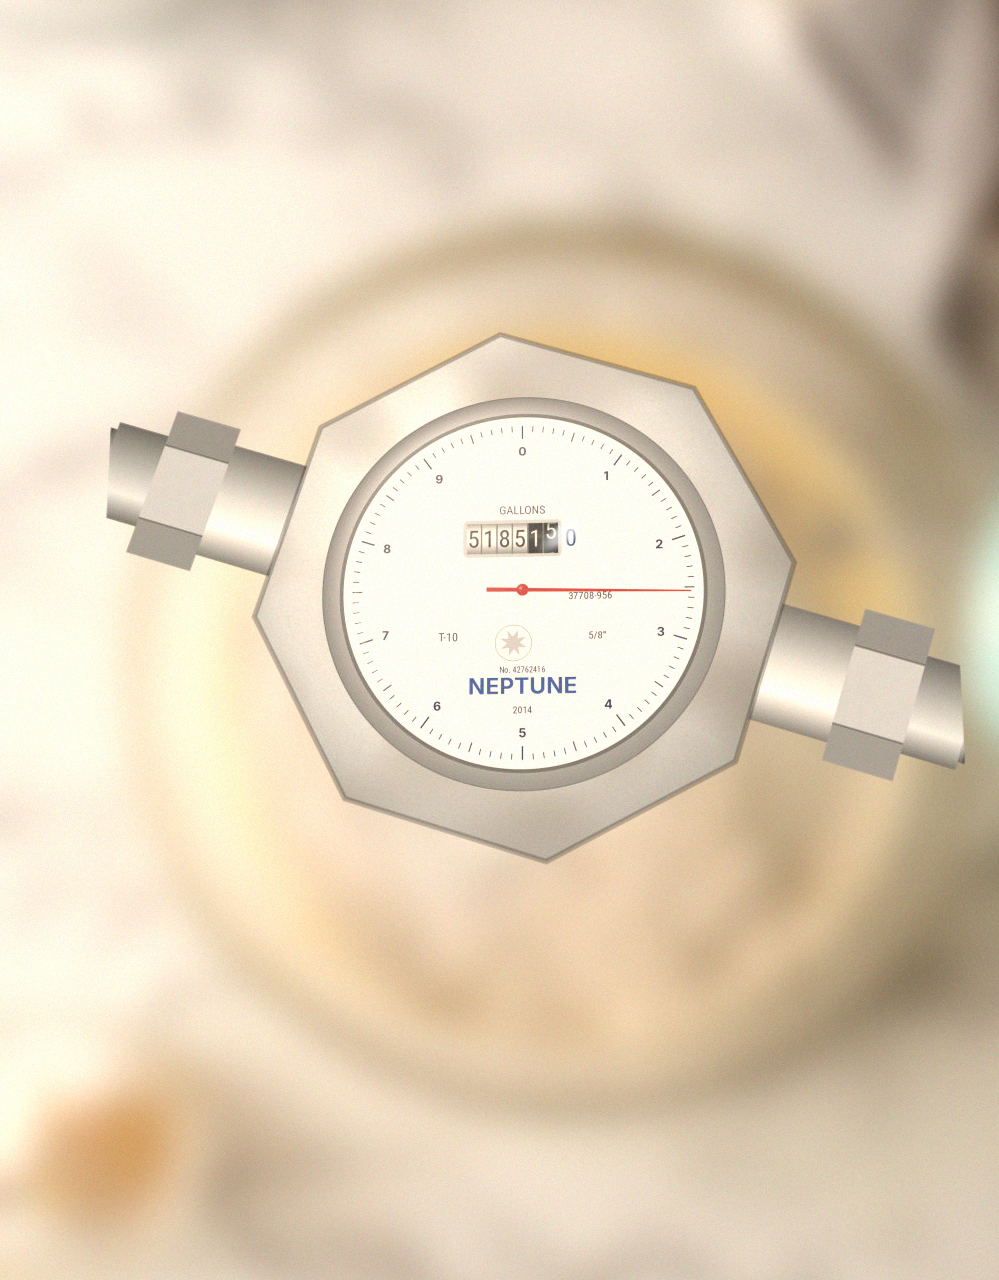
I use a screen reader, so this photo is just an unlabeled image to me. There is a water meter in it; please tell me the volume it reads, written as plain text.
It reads 5185152.5 gal
